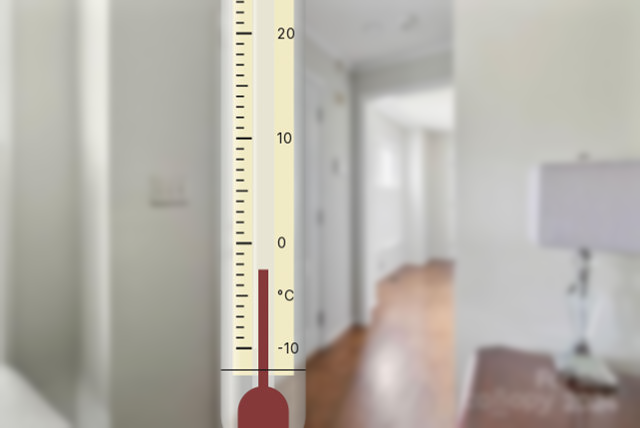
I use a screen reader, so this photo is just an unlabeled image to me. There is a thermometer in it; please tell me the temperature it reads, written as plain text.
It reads -2.5 °C
